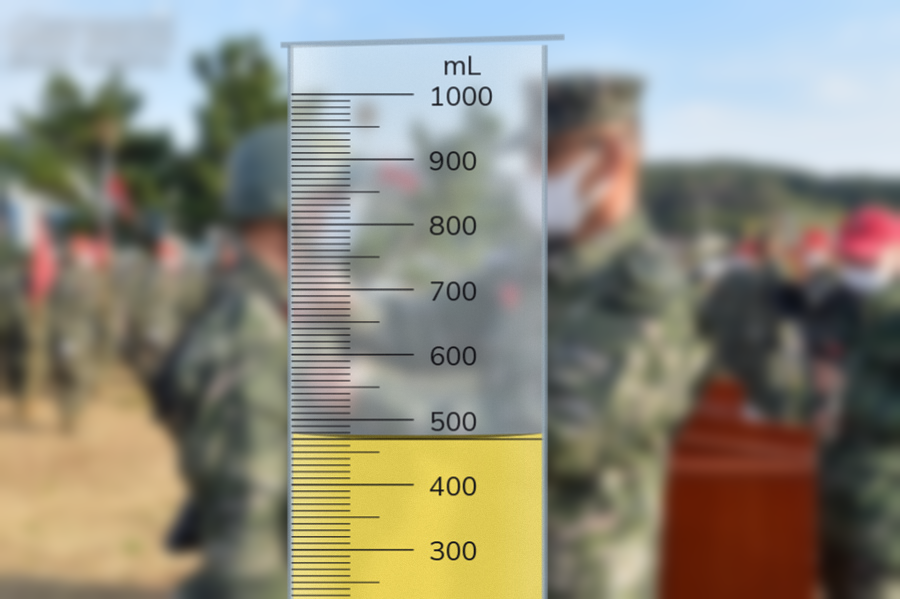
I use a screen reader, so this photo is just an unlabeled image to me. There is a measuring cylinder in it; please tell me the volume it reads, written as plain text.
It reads 470 mL
